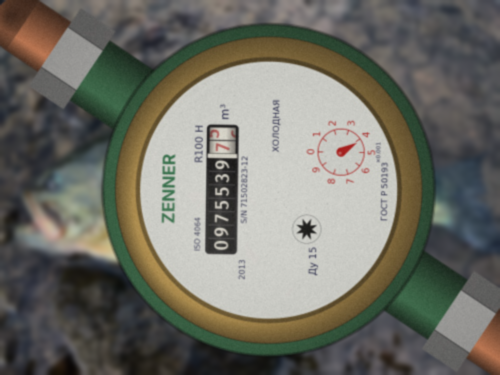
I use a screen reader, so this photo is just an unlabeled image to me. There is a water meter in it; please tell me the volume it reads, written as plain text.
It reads 975539.754 m³
